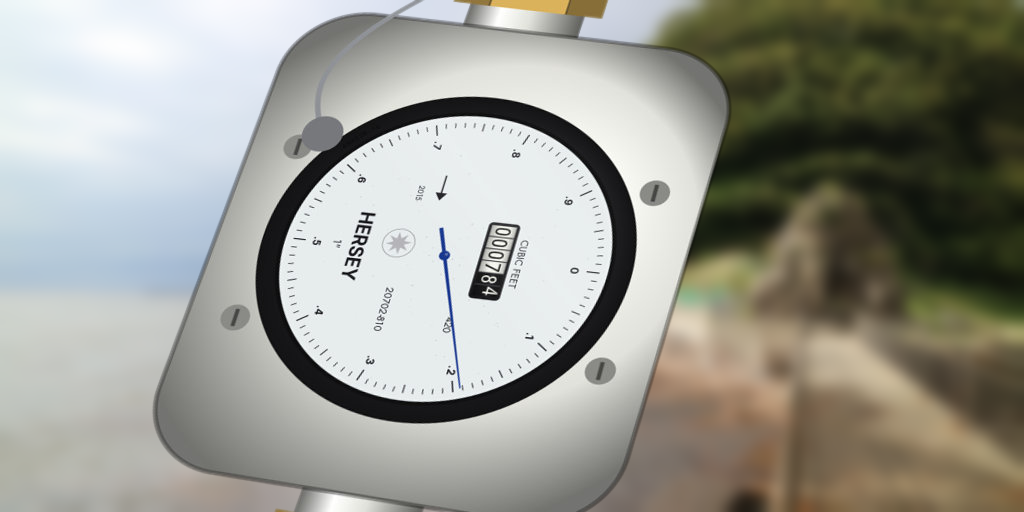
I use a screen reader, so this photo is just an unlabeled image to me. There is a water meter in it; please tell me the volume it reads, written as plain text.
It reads 784.19 ft³
